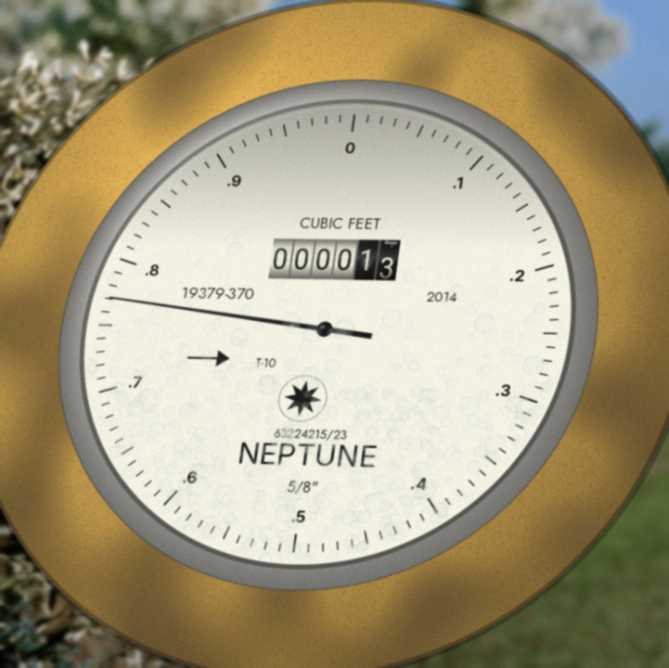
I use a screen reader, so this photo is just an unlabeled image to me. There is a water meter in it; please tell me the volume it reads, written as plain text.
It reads 12.77 ft³
